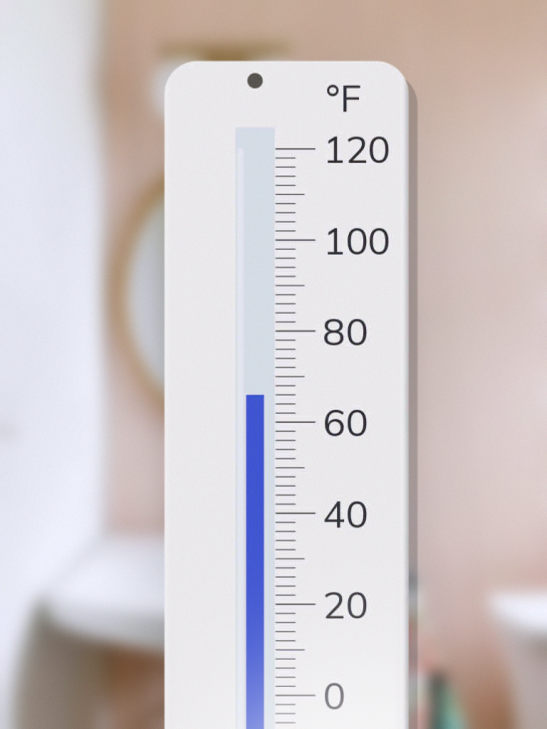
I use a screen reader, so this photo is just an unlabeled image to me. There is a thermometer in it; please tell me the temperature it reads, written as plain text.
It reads 66 °F
